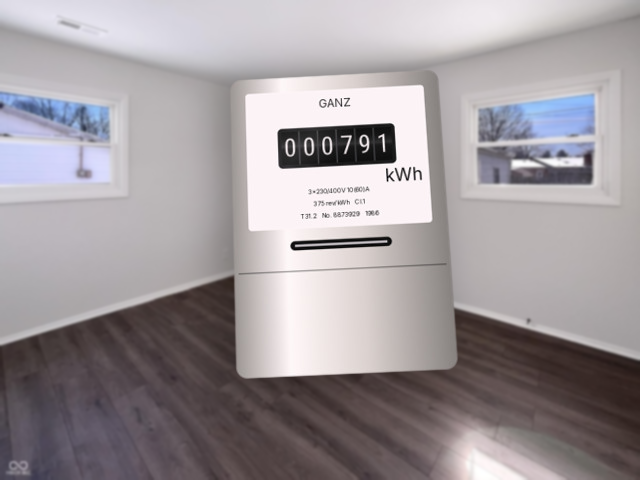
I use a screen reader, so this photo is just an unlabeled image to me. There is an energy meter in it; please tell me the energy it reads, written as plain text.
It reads 791 kWh
